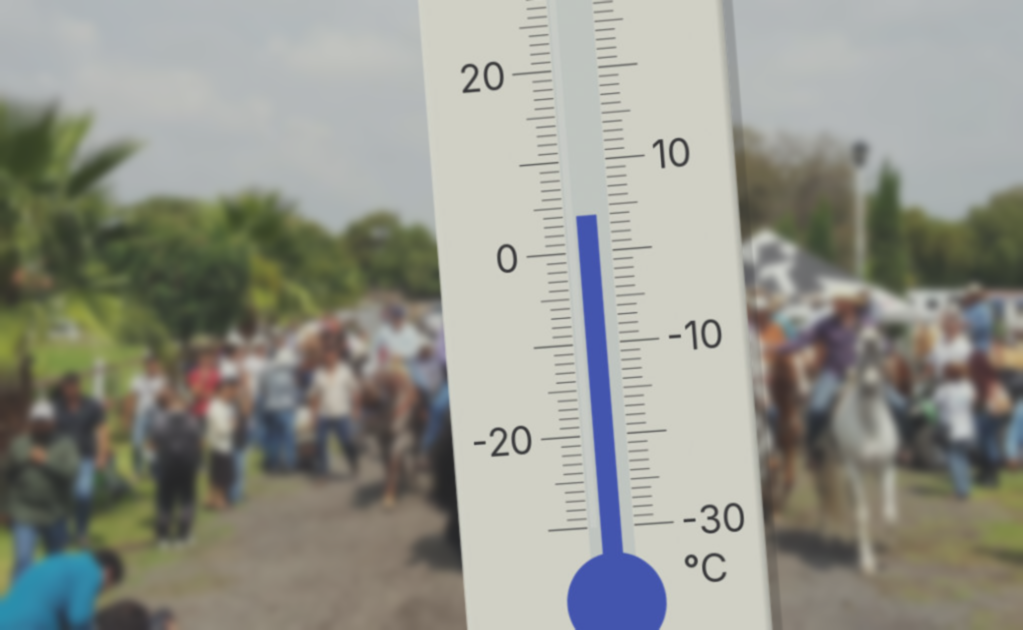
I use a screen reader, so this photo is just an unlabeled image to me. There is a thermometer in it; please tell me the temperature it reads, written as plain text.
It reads 4 °C
